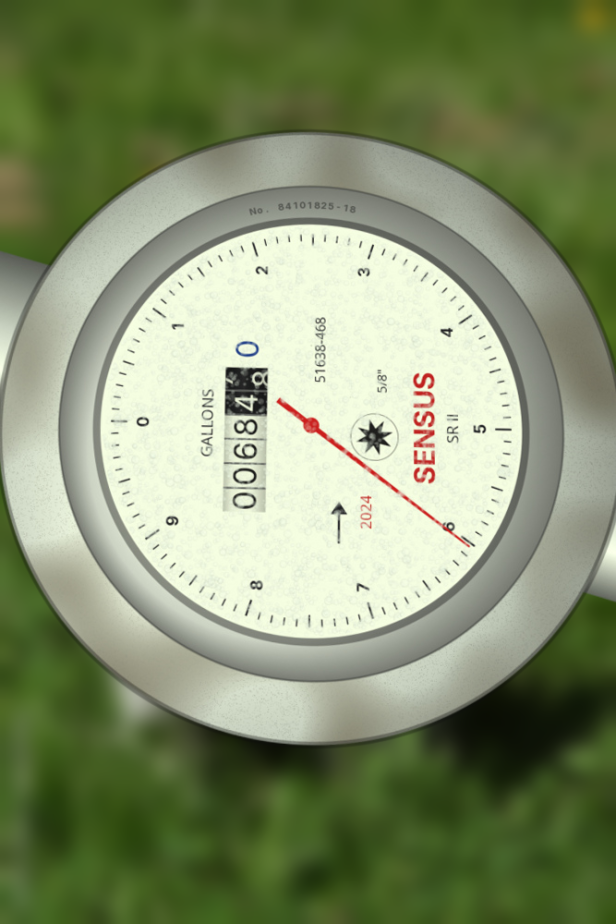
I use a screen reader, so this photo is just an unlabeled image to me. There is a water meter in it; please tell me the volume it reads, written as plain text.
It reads 68476.0 gal
